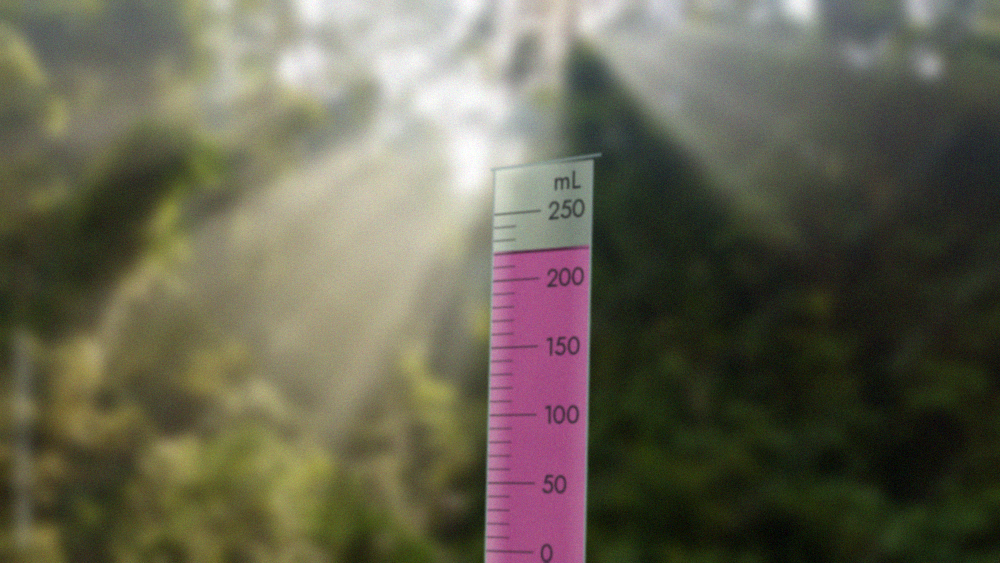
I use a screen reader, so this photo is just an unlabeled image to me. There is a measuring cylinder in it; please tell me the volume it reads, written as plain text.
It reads 220 mL
